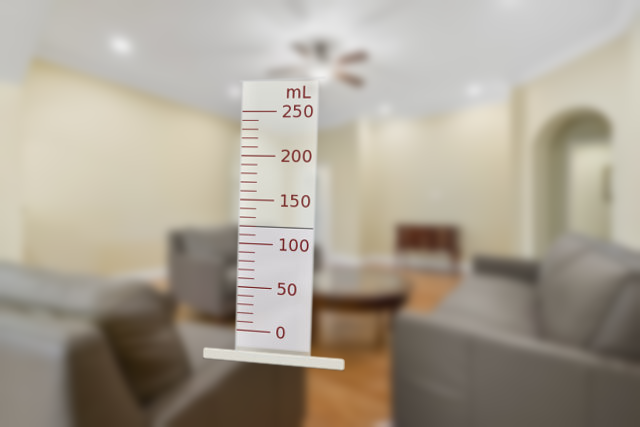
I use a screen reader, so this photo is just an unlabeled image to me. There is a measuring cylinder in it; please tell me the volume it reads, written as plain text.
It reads 120 mL
